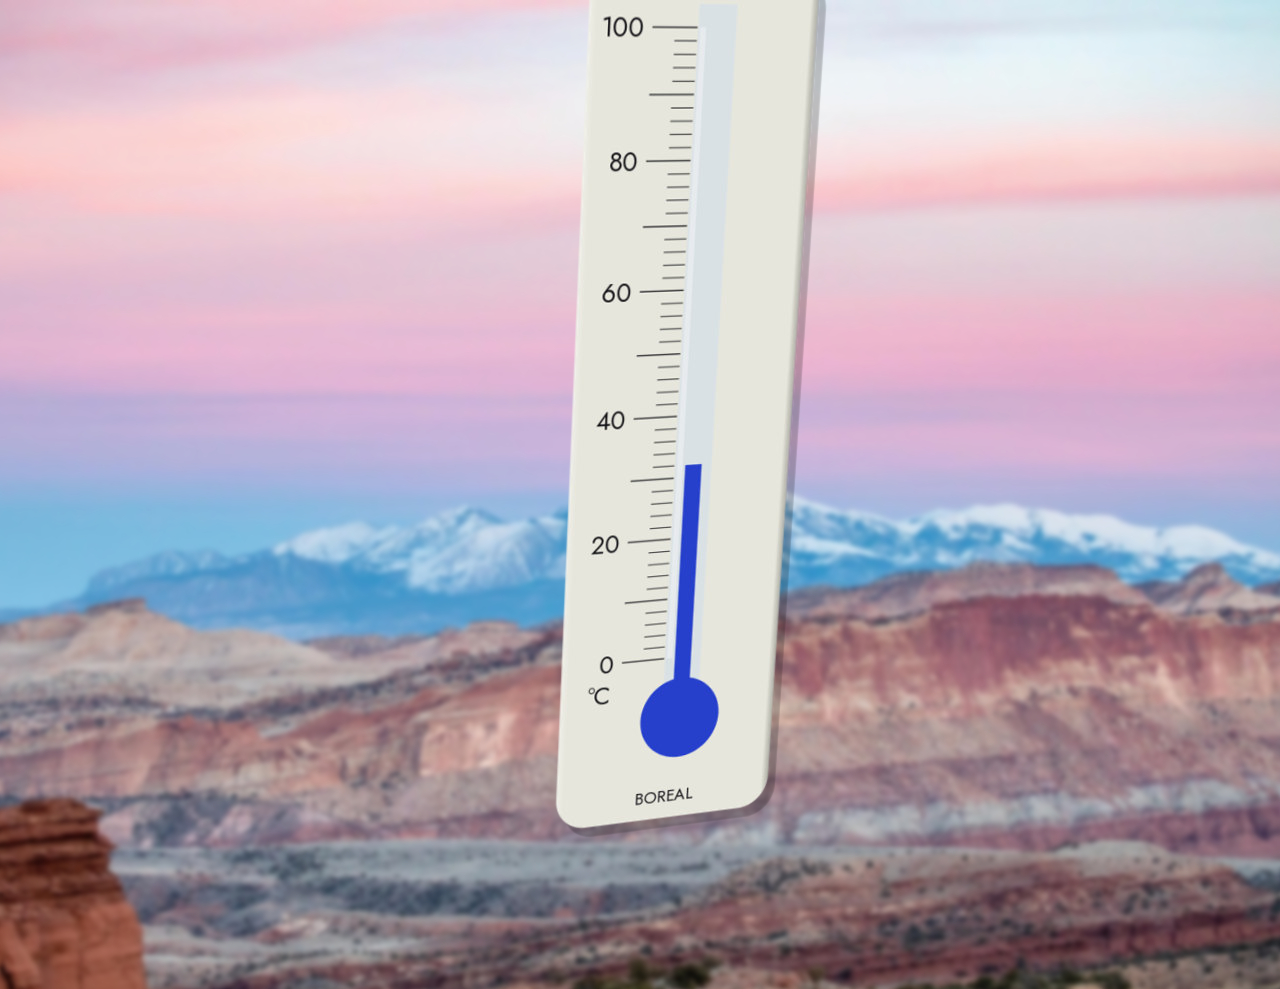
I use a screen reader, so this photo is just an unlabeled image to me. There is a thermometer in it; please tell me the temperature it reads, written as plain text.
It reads 32 °C
